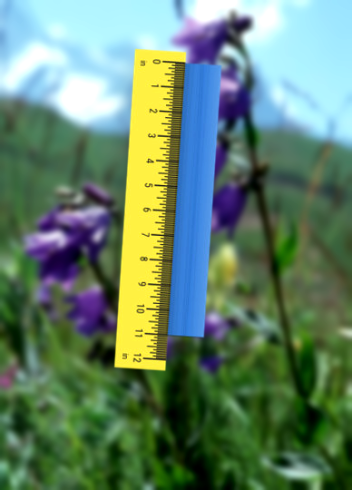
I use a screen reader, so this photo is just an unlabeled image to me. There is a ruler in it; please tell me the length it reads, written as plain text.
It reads 11 in
